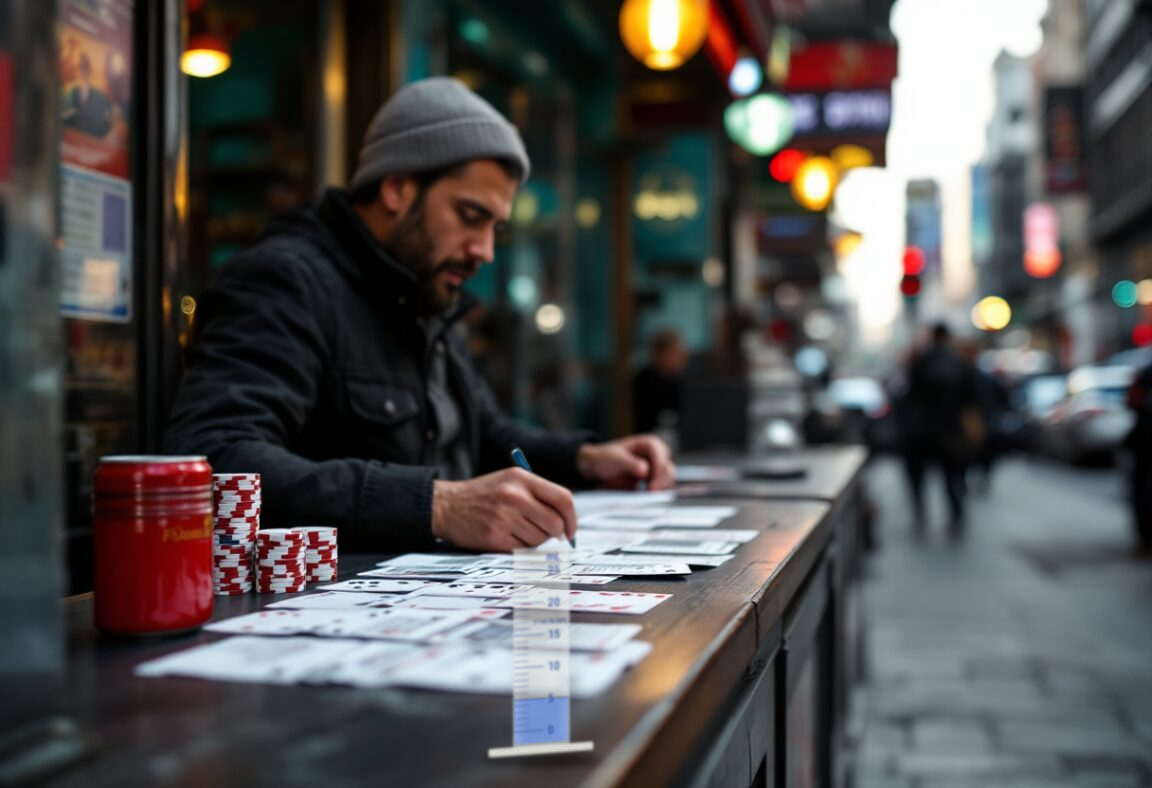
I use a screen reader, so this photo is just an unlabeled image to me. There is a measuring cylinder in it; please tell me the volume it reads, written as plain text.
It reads 5 mL
